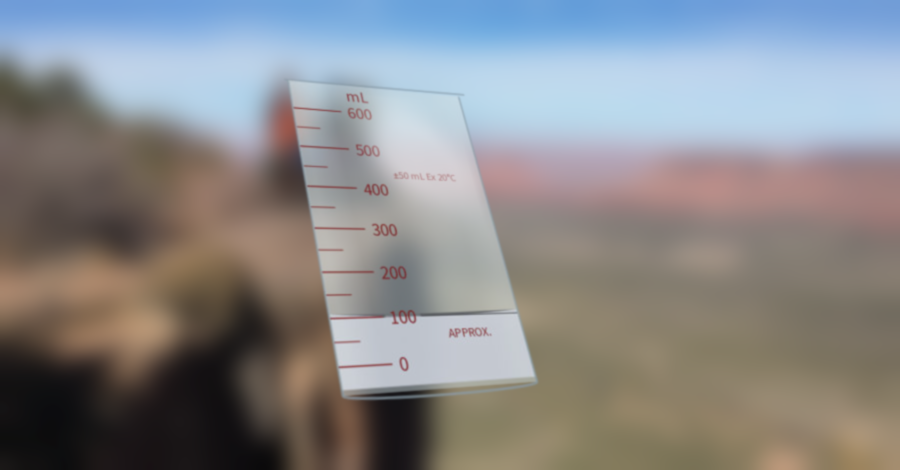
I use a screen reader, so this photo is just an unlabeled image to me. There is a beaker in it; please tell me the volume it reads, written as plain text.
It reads 100 mL
